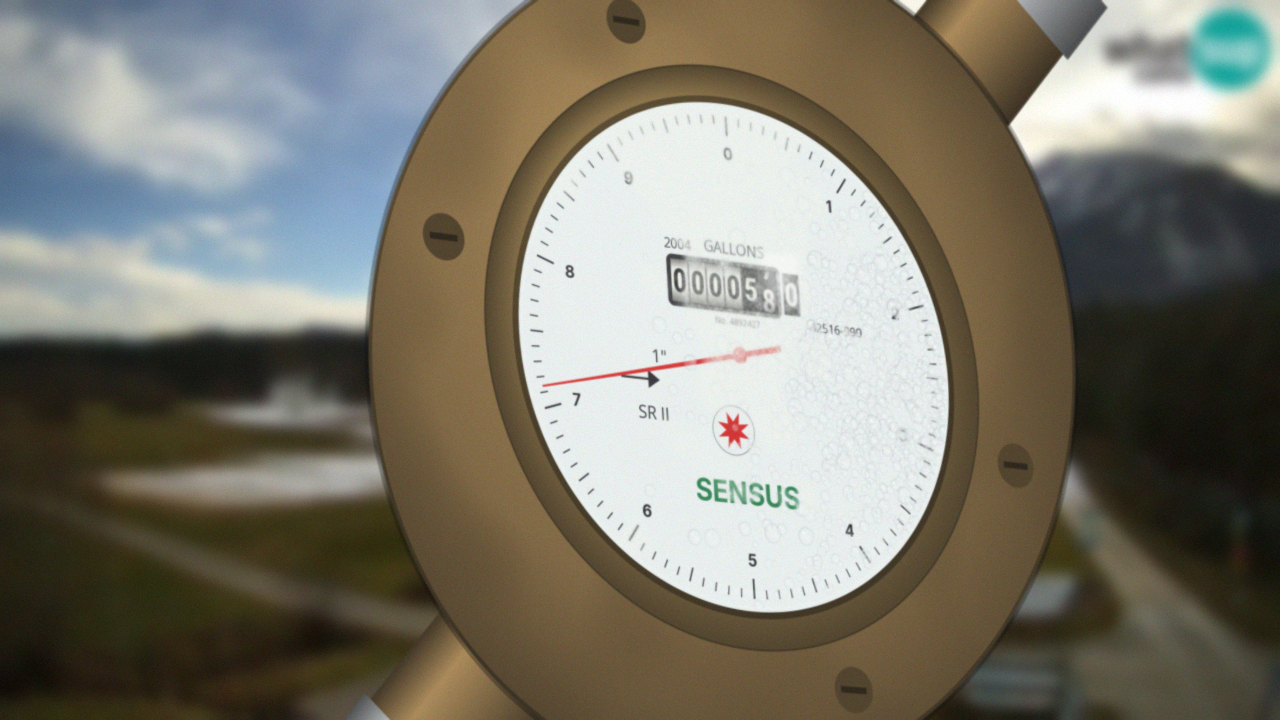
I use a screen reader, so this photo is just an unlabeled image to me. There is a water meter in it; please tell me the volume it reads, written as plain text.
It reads 577.1 gal
